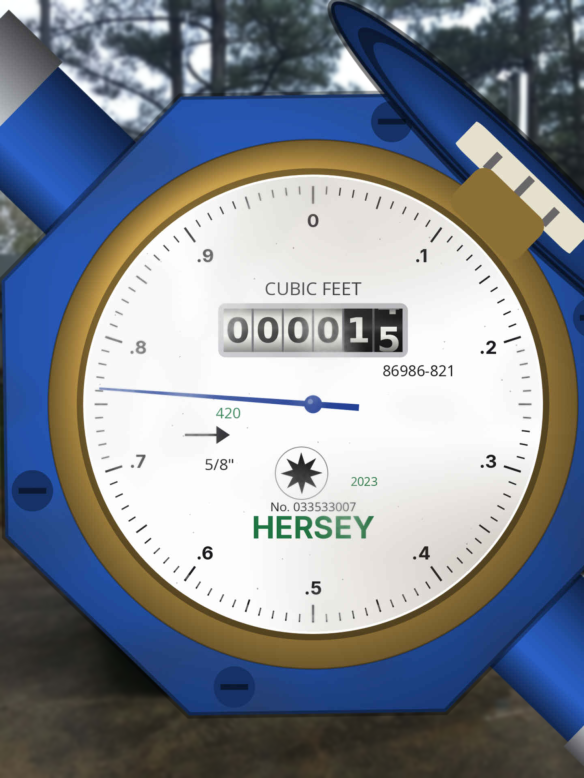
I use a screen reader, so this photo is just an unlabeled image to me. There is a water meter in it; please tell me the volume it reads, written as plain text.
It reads 14.76 ft³
